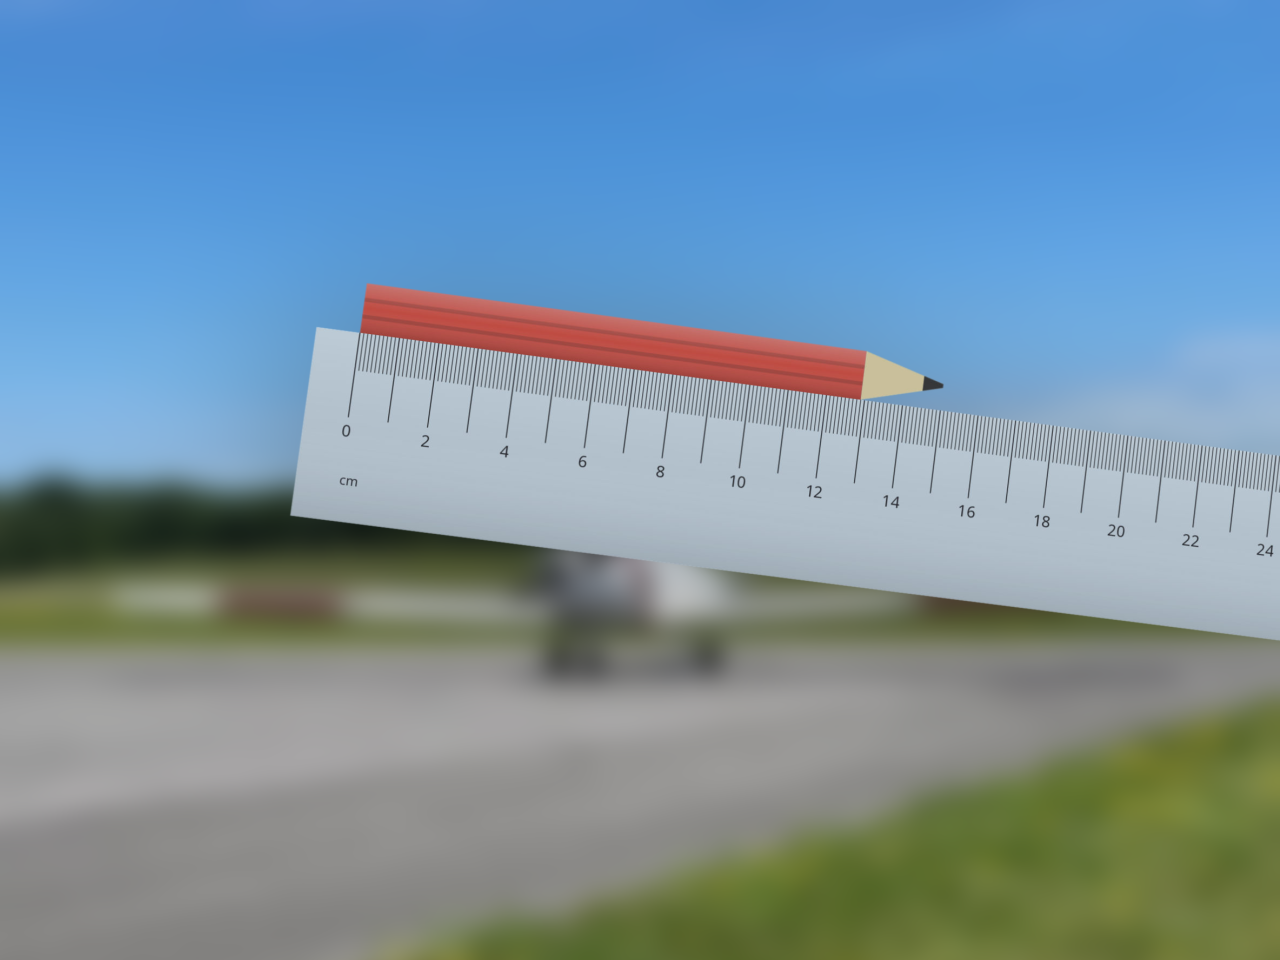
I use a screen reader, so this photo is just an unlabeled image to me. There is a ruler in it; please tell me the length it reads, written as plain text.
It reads 15 cm
